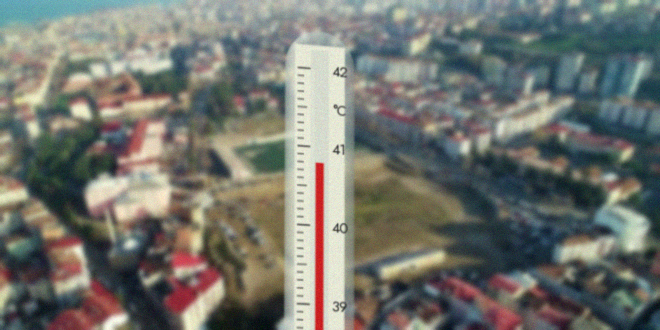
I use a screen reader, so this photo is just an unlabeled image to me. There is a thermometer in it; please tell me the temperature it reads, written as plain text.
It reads 40.8 °C
